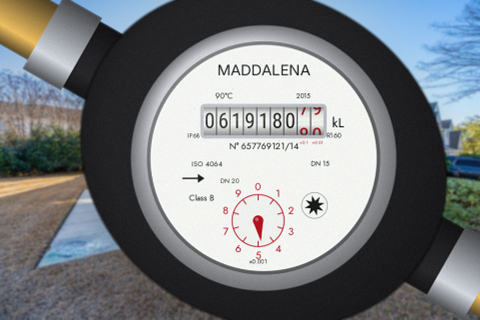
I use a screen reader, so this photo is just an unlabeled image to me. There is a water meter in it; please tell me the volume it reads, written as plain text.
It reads 619180.794 kL
